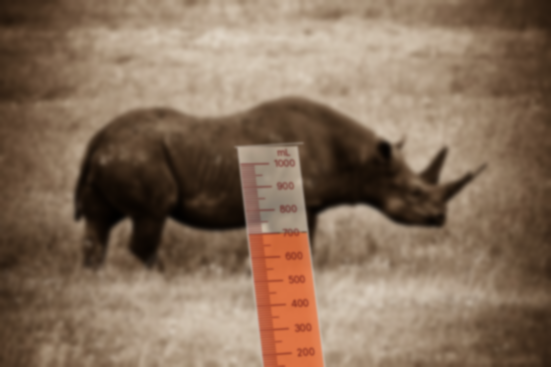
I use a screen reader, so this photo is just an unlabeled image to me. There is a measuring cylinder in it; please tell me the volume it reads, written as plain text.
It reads 700 mL
